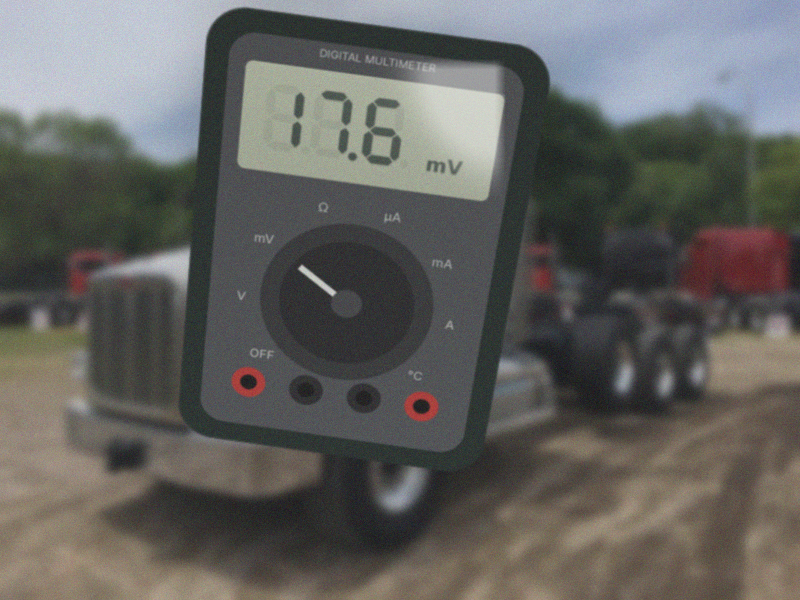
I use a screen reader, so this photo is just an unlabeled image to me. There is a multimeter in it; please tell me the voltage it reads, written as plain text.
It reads 17.6 mV
